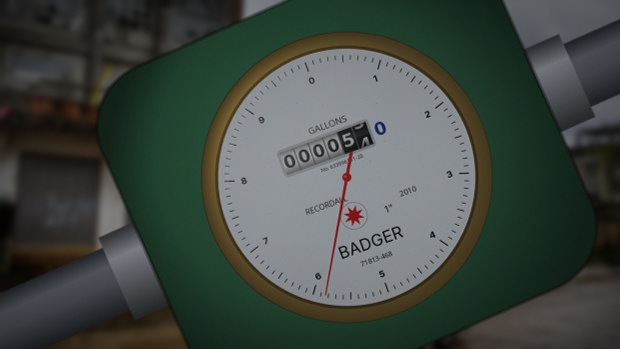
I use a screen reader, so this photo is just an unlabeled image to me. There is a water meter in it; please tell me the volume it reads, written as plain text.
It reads 535.8 gal
